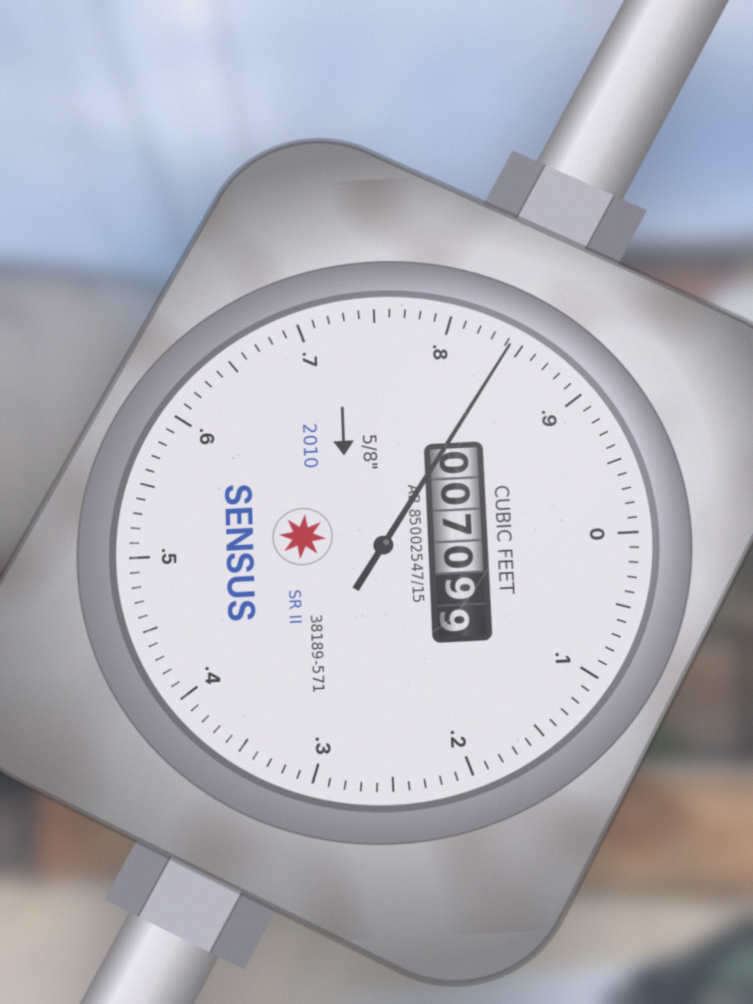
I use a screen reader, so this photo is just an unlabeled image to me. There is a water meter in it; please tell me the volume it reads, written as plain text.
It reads 7098.84 ft³
